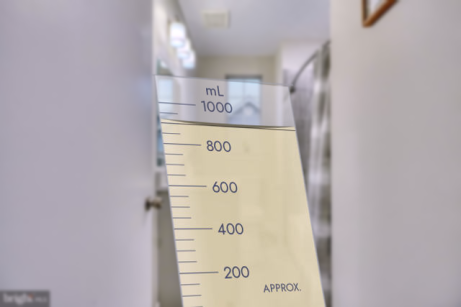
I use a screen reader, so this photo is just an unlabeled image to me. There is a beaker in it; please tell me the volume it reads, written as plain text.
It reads 900 mL
